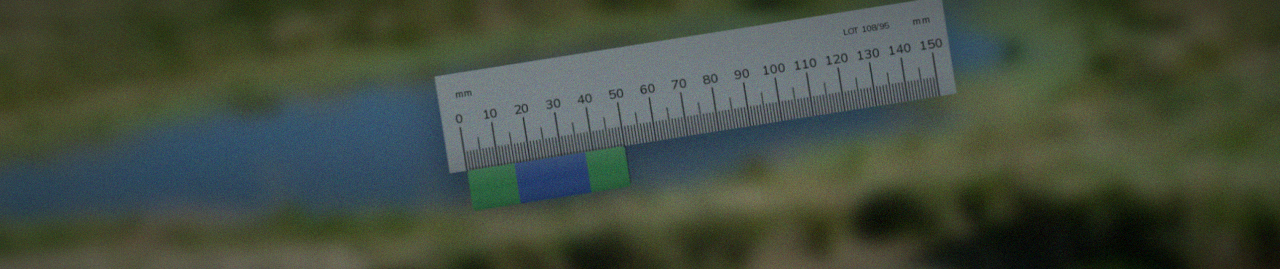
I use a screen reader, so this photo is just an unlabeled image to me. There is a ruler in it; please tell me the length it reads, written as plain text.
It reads 50 mm
